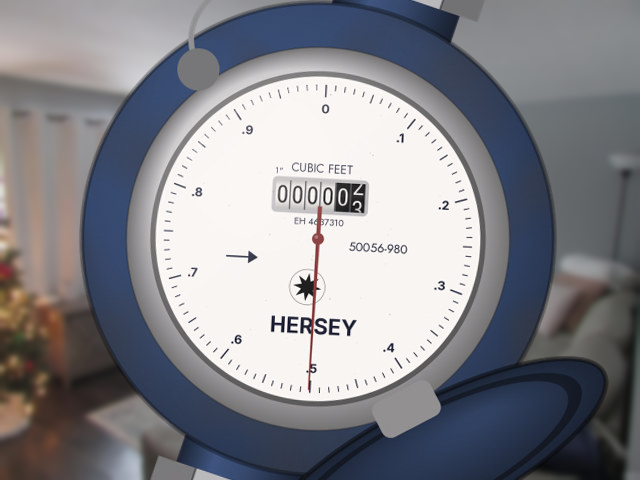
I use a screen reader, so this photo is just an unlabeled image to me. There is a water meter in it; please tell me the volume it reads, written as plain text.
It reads 2.50 ft³
